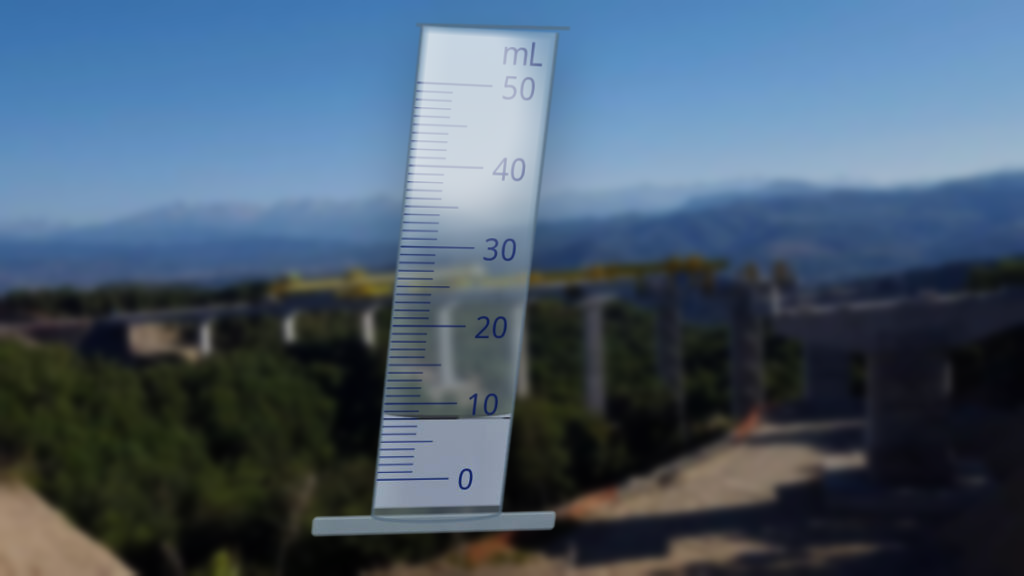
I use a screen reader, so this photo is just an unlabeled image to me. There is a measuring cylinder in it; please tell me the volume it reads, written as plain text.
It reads 8 mL
